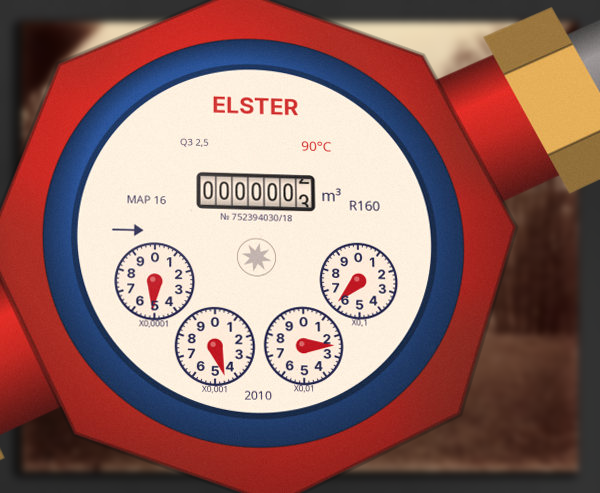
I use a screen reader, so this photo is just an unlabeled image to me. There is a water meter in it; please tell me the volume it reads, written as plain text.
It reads 2.6245 m³
